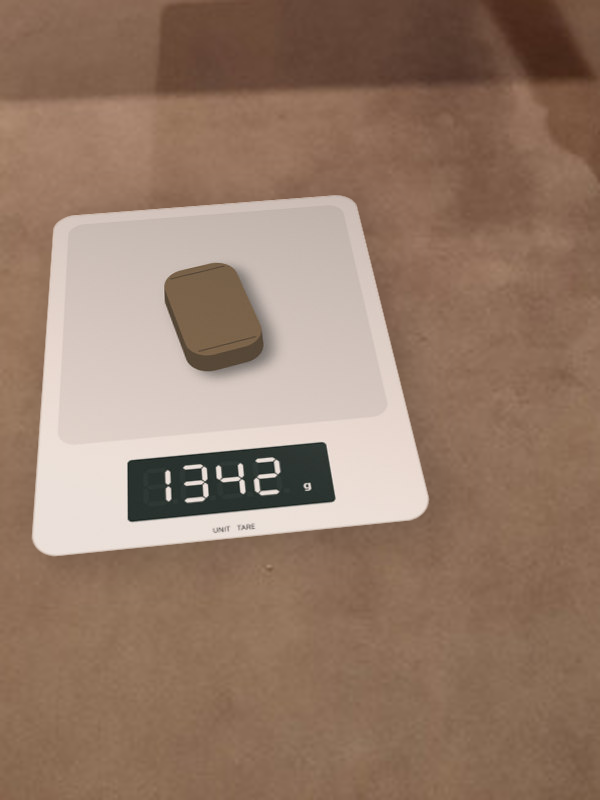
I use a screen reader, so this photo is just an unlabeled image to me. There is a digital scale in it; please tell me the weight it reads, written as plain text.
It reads 1342 g
